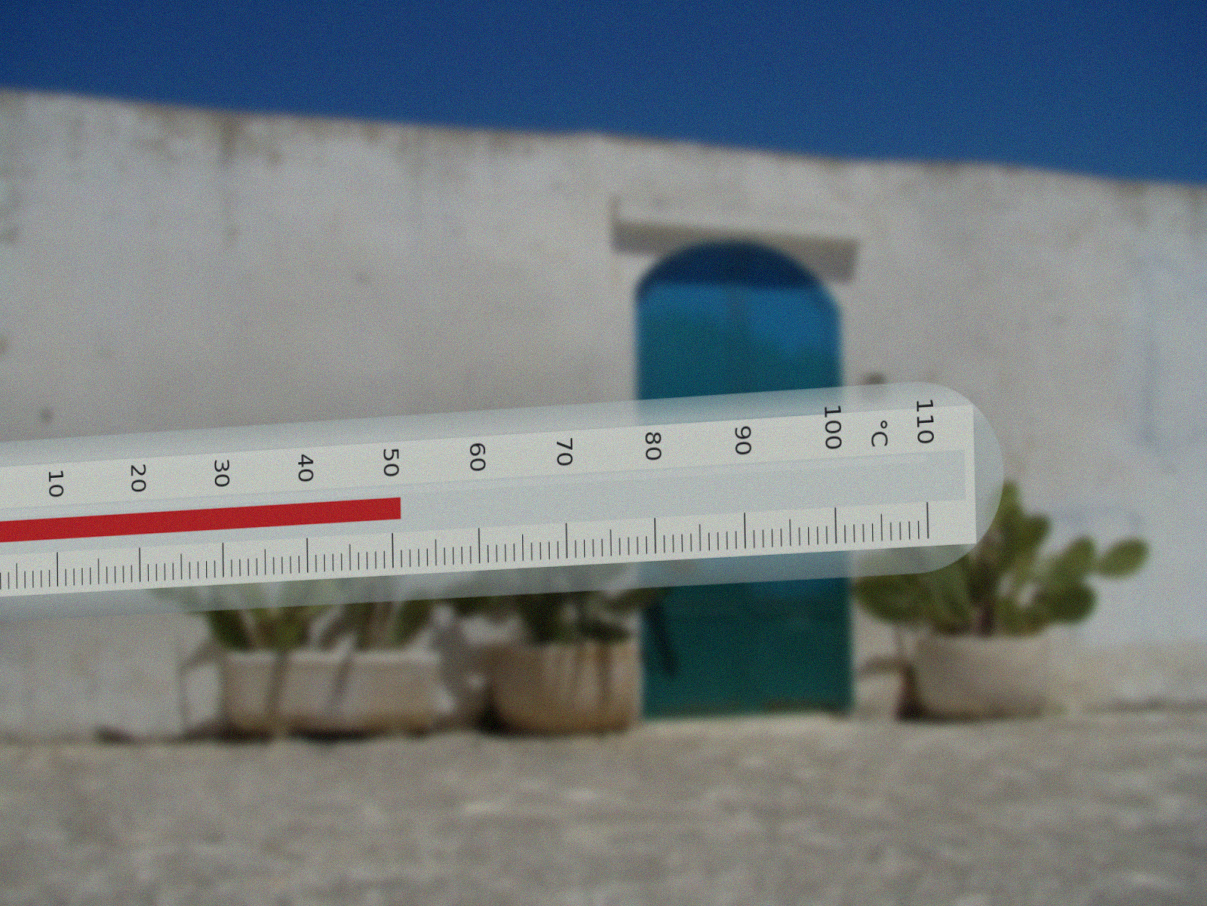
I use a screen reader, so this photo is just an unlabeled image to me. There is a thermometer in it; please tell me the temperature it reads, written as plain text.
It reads 51 °C
